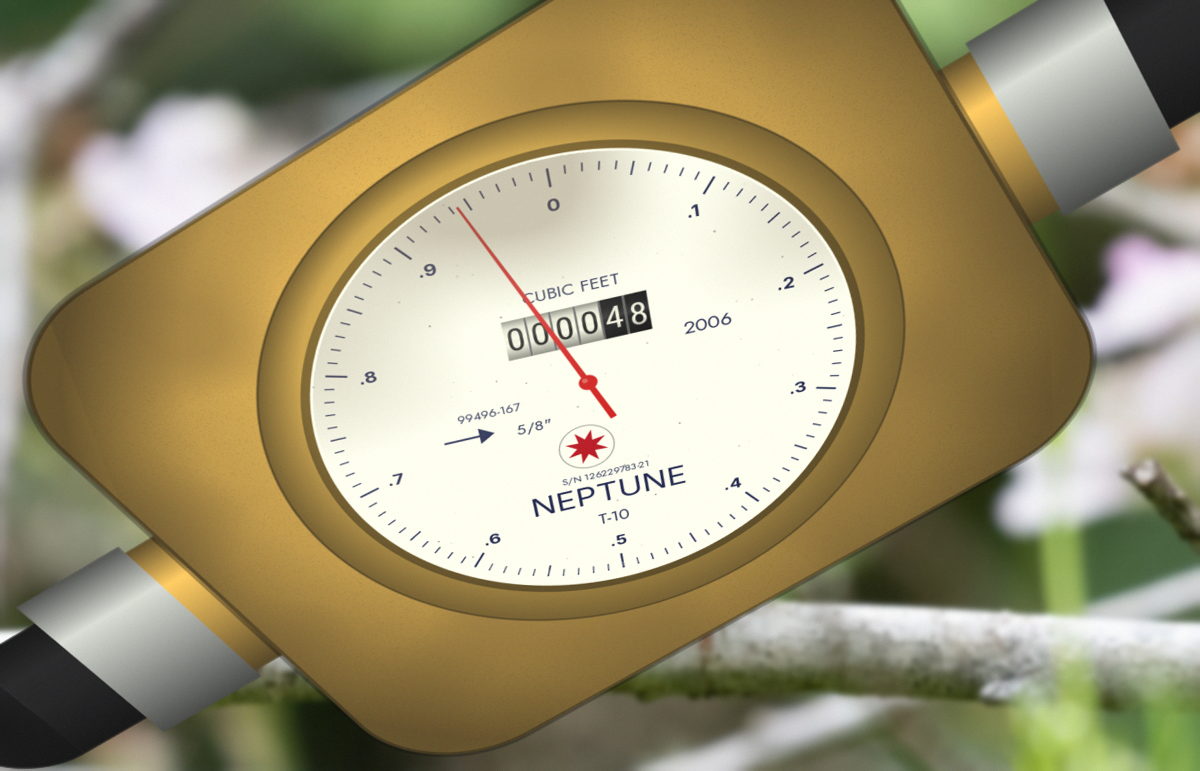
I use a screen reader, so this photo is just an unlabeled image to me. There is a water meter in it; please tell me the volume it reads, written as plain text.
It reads 47.94 ft³
